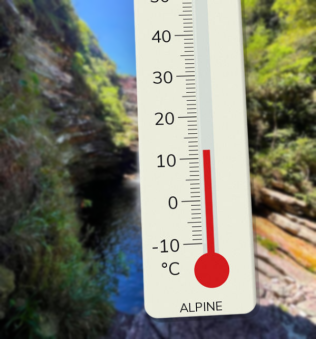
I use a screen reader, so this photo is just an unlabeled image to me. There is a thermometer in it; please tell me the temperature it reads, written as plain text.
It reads 12 °C
